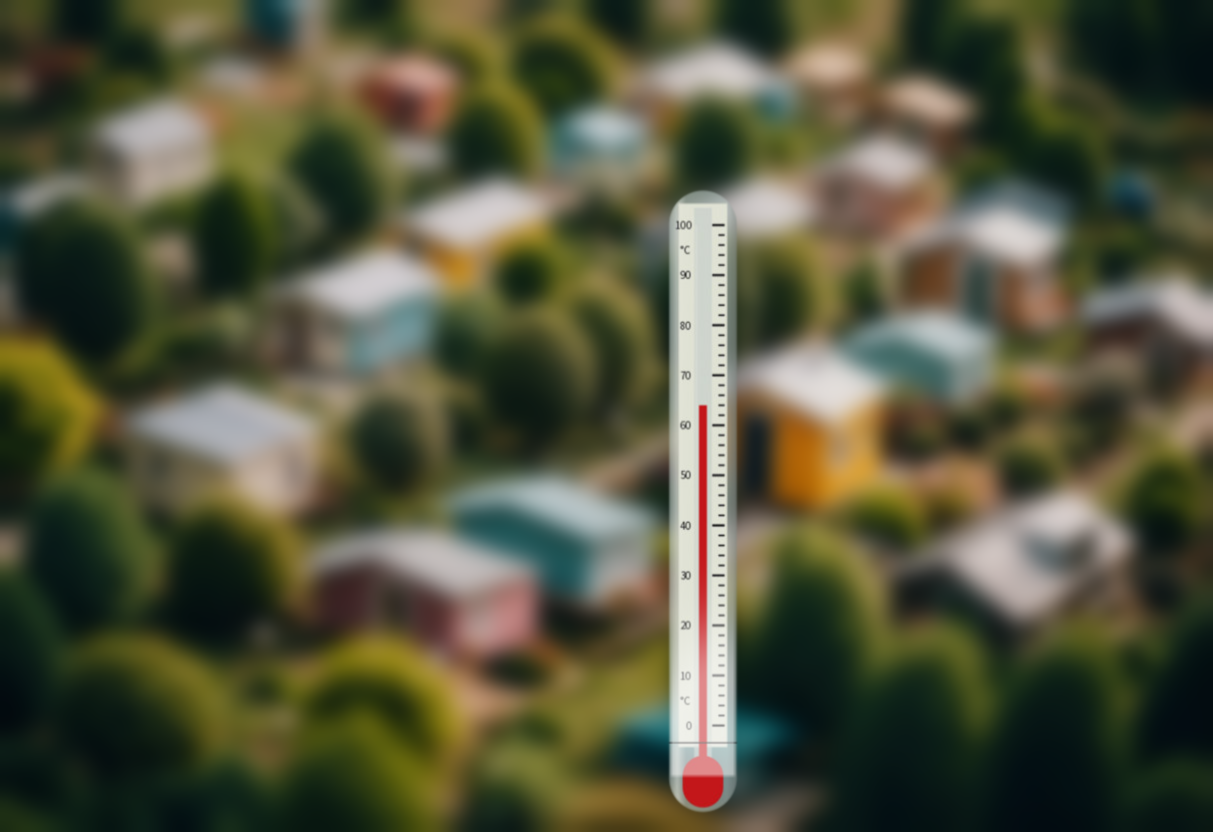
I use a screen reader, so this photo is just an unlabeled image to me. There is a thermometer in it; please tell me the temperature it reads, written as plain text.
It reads 64 °C
